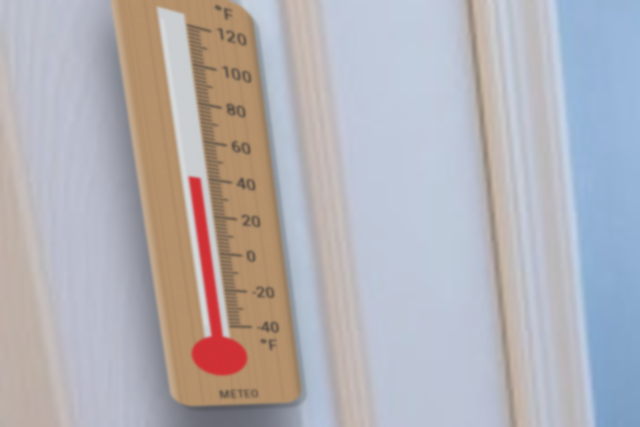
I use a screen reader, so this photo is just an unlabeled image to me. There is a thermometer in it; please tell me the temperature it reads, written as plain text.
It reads 40 °F
